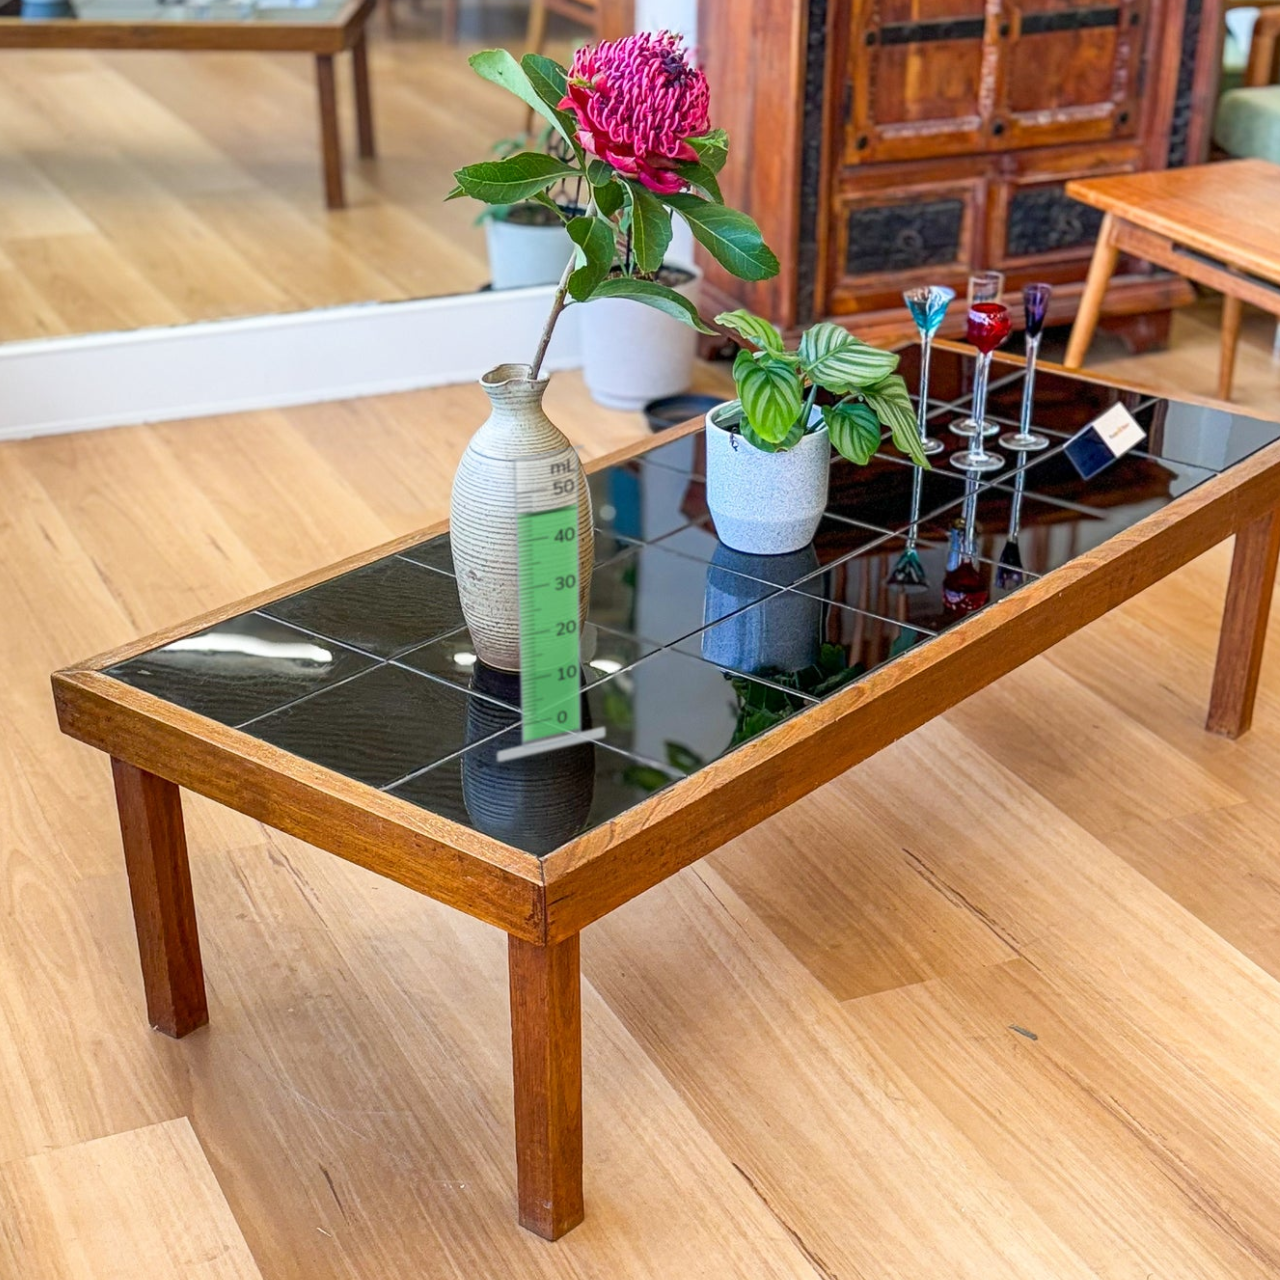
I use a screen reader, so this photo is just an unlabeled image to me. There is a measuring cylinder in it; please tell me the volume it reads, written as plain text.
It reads 45 mL
